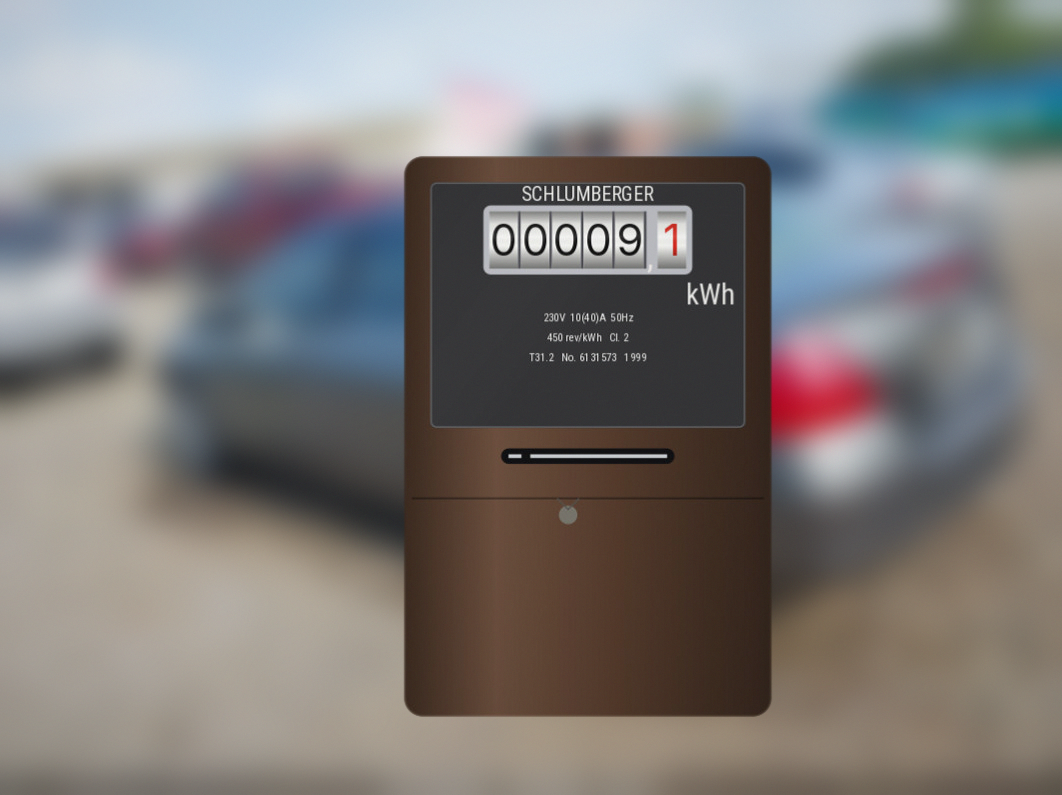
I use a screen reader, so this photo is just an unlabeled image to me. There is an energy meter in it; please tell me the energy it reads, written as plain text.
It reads 9.1 kWh
